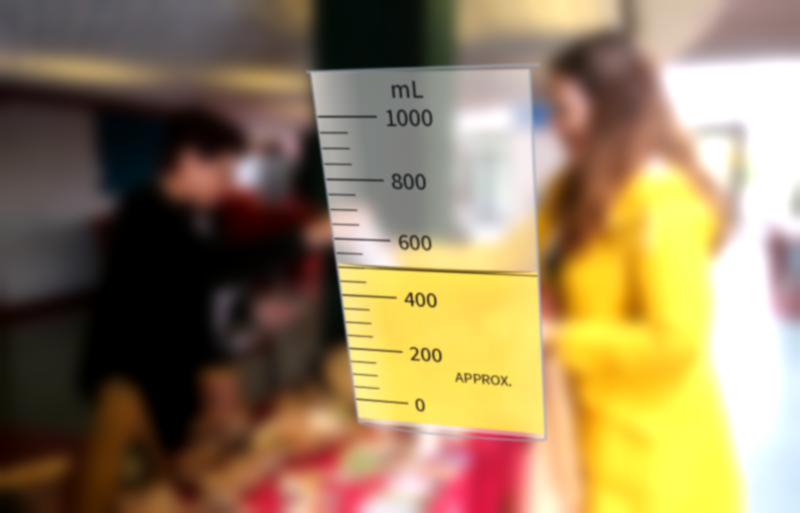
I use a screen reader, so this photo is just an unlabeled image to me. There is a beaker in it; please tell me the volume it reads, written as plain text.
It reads 500 mL
